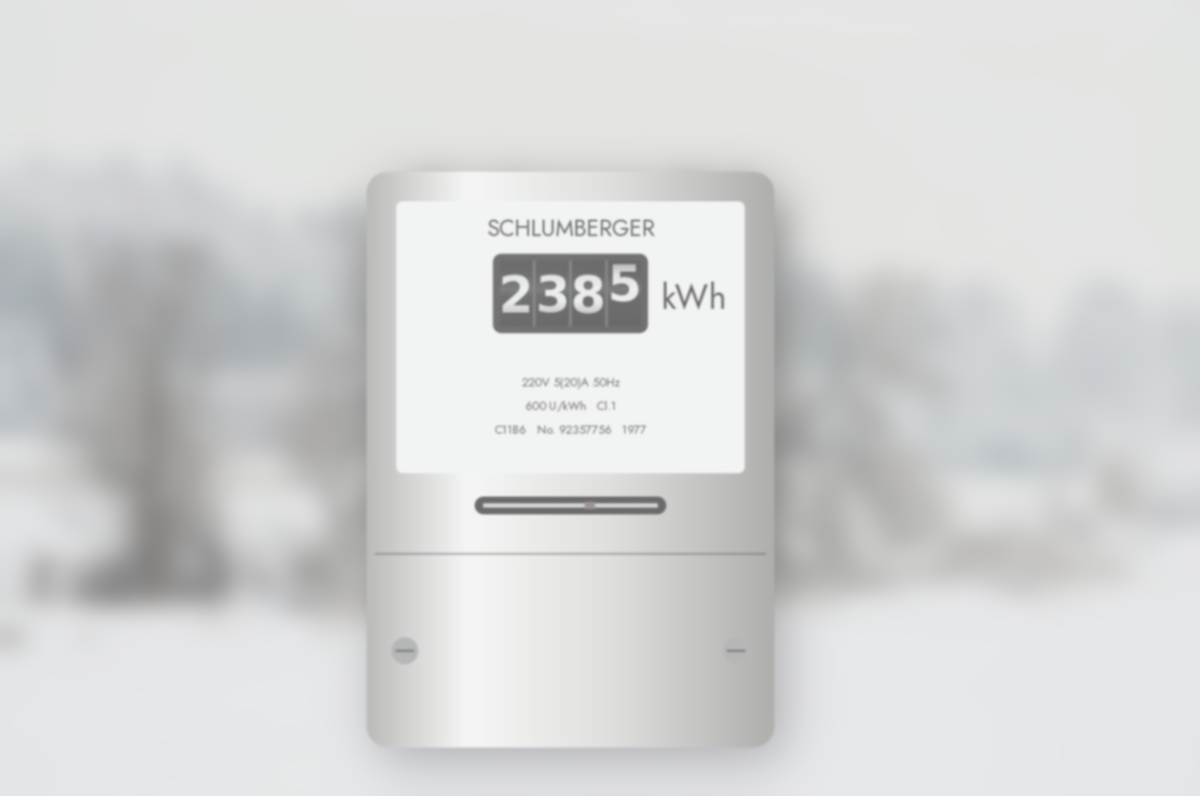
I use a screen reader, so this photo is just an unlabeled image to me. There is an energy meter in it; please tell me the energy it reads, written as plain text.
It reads 2385 kWh
